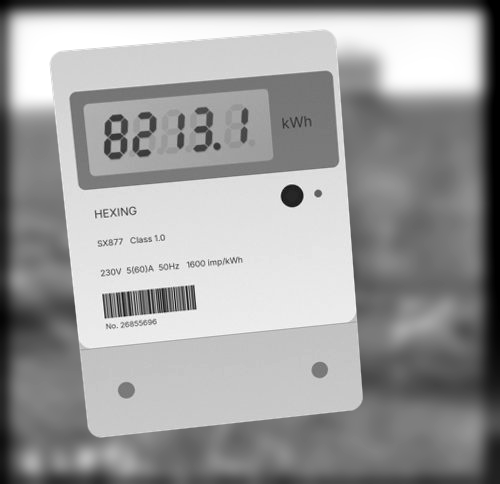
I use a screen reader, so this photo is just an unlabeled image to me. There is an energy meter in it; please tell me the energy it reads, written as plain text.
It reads 8213.1 kWh
